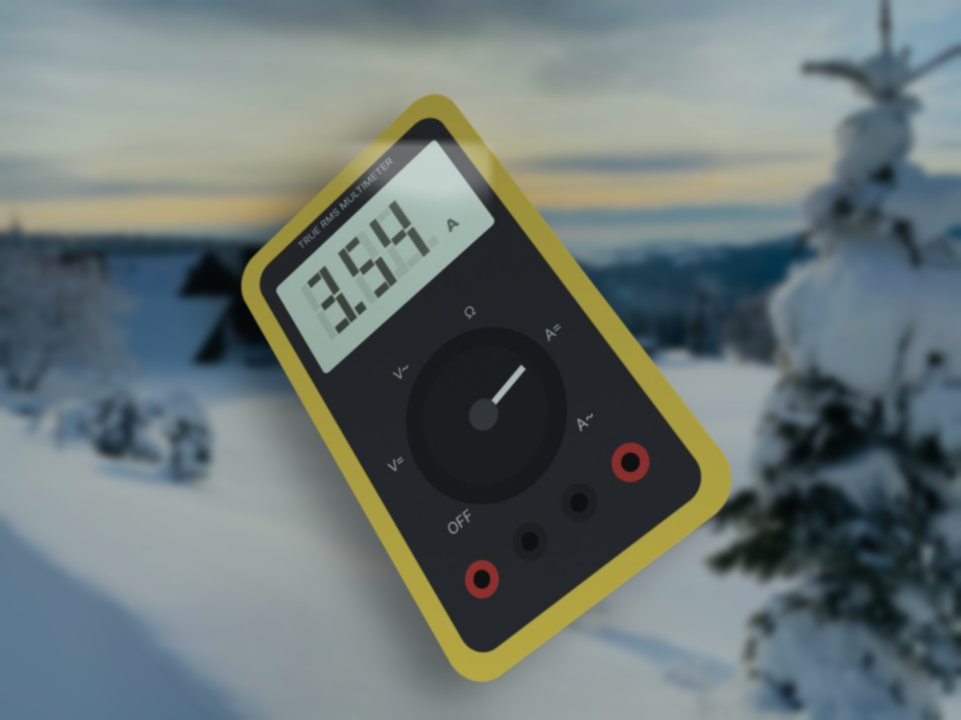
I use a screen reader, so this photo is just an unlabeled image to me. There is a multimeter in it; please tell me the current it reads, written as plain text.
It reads 3.54 A
